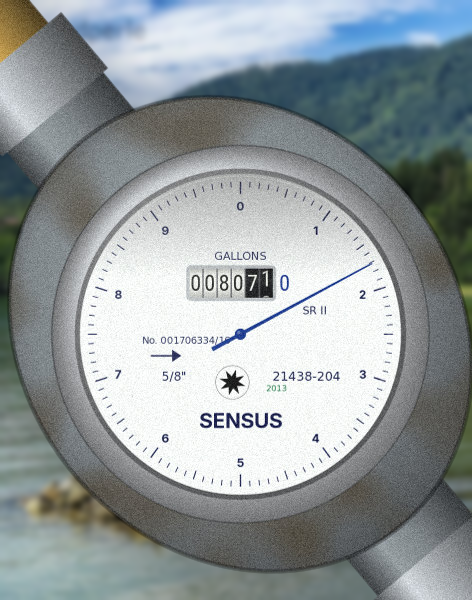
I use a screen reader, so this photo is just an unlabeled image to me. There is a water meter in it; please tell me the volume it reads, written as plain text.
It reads 80711.7 gal
